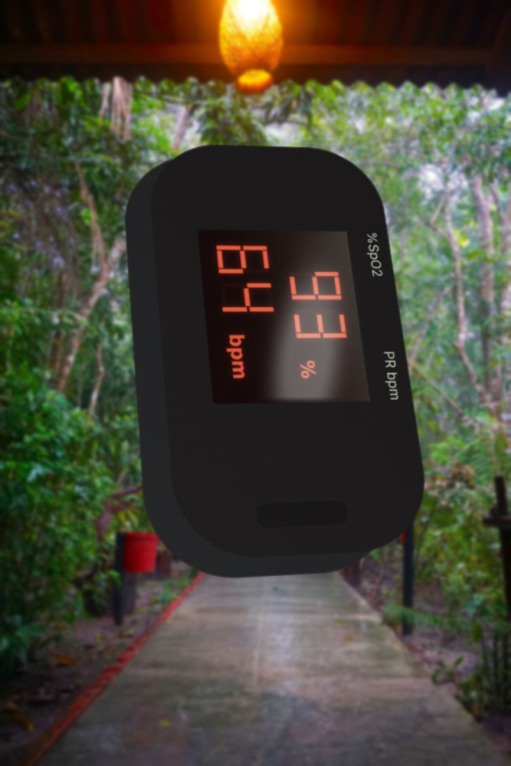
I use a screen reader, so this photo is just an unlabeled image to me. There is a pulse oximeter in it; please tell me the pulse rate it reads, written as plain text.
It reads 64 bpm
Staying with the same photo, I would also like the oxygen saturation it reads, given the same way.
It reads 93 %
